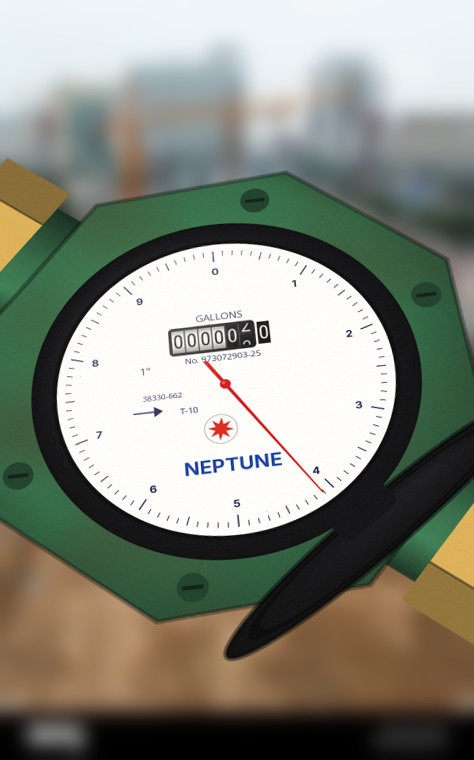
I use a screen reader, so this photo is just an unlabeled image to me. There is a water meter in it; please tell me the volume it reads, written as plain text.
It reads 24.1 gal
